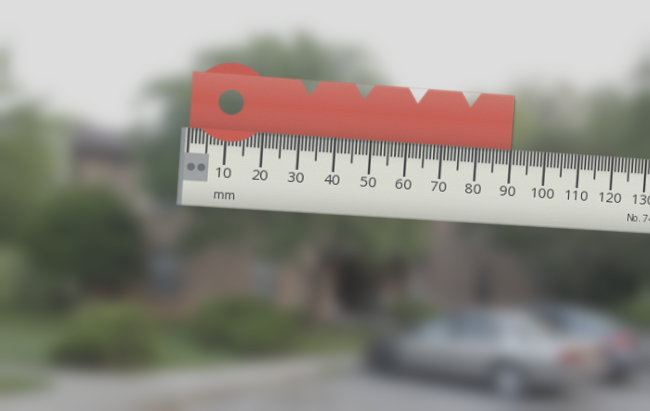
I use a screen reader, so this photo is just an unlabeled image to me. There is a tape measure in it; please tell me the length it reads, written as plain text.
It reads 90 mm
